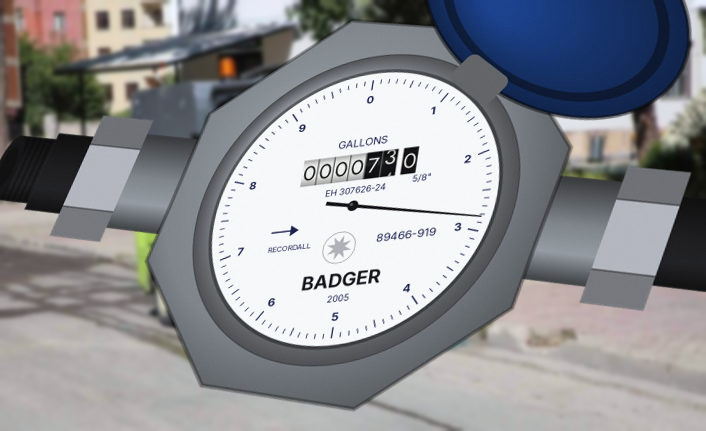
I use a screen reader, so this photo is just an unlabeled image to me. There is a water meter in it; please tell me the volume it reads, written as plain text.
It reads 732.8 gal
